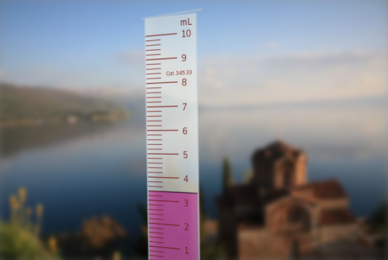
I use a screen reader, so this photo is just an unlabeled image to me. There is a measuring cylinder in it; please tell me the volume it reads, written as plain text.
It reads 3.4 mL
